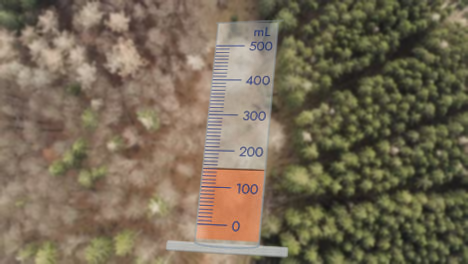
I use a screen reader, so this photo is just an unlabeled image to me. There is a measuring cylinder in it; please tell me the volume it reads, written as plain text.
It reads 150 mL
